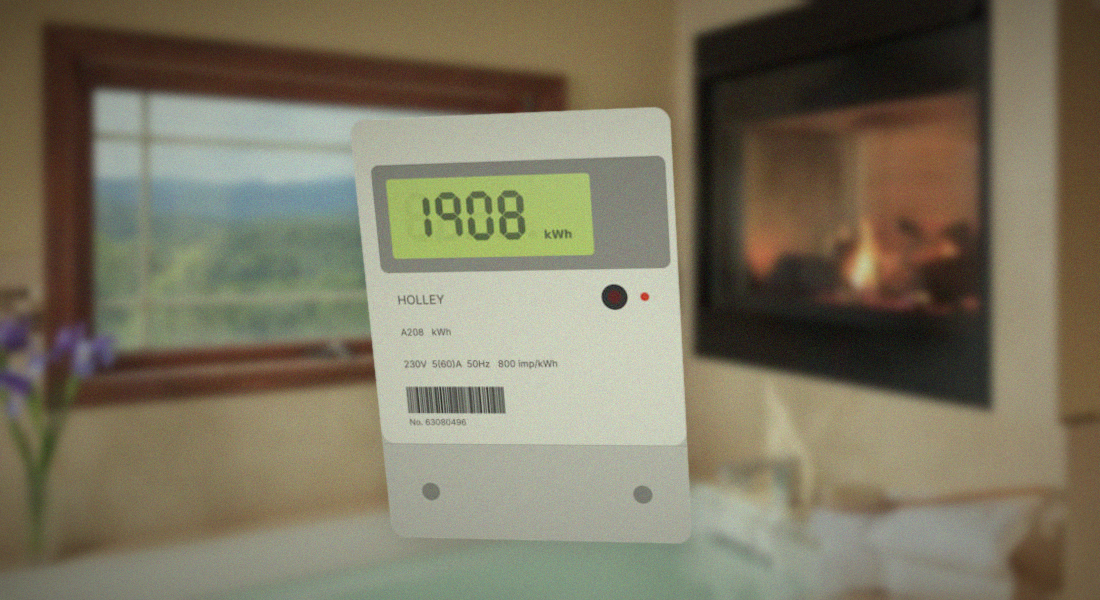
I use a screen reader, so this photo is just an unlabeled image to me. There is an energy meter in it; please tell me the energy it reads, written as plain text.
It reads 1908 kWh
